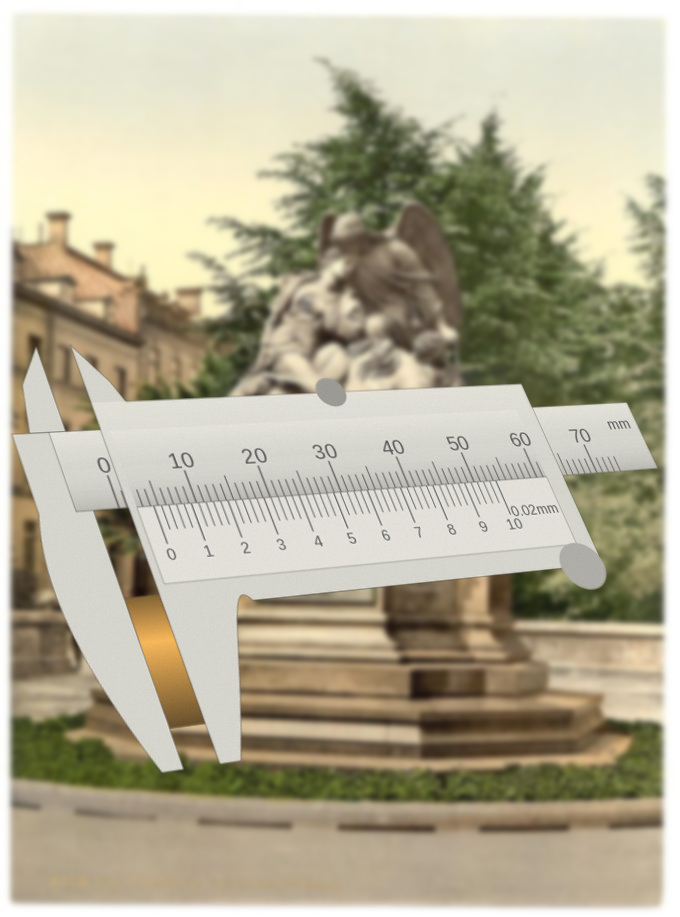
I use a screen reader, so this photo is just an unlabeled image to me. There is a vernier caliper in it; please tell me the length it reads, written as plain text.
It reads 4.4 mm
